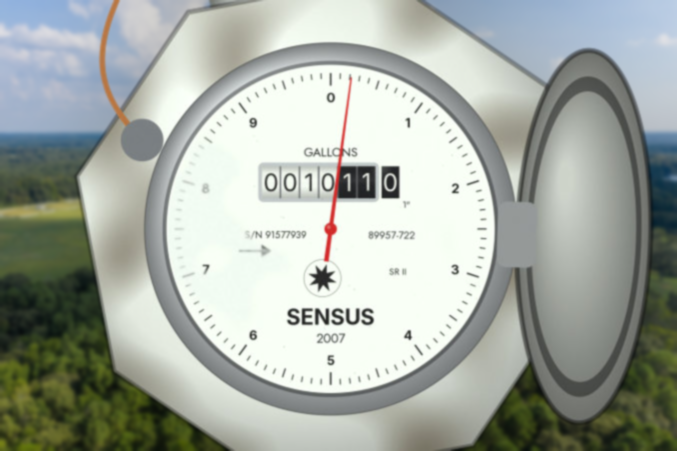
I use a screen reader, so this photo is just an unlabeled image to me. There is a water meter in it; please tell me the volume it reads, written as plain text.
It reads 10110.2 gal
